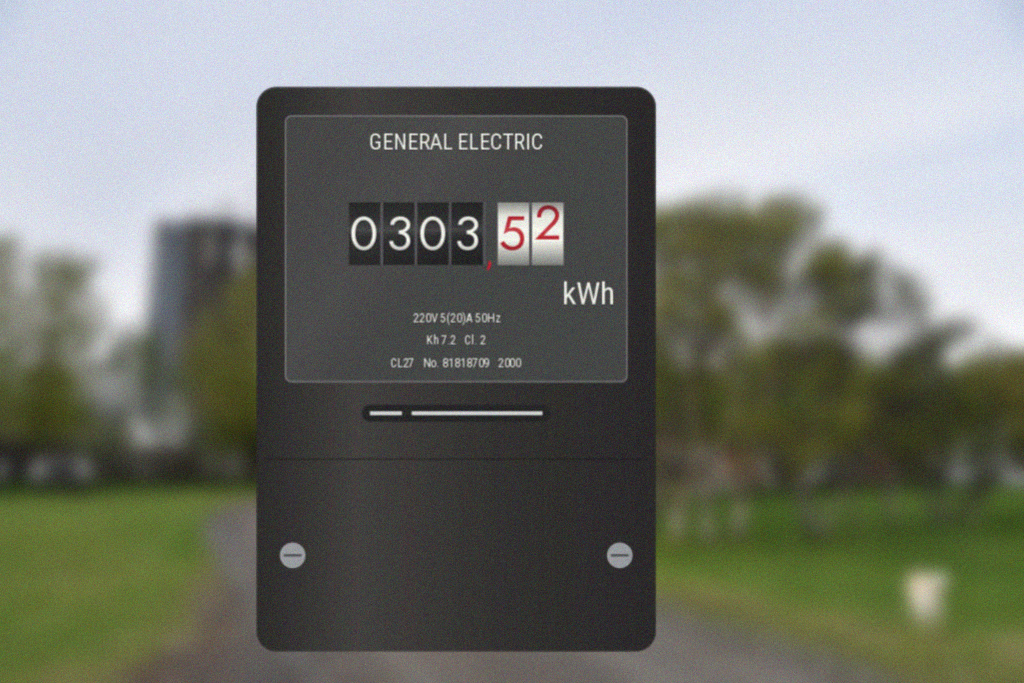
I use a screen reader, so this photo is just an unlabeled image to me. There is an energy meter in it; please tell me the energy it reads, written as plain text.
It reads 303.52 kWh
